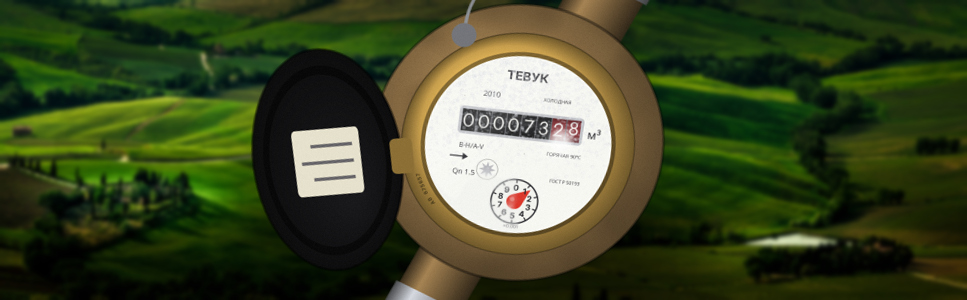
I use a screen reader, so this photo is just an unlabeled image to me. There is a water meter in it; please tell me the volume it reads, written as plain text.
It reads 73.281 m³
